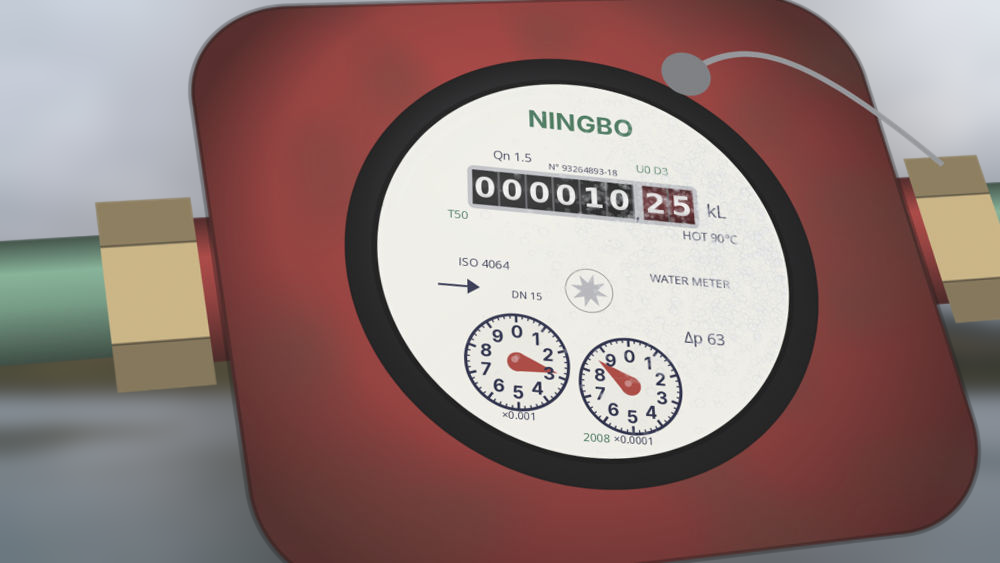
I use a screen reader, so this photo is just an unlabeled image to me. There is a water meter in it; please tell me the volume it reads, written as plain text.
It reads 10.2528 kL
